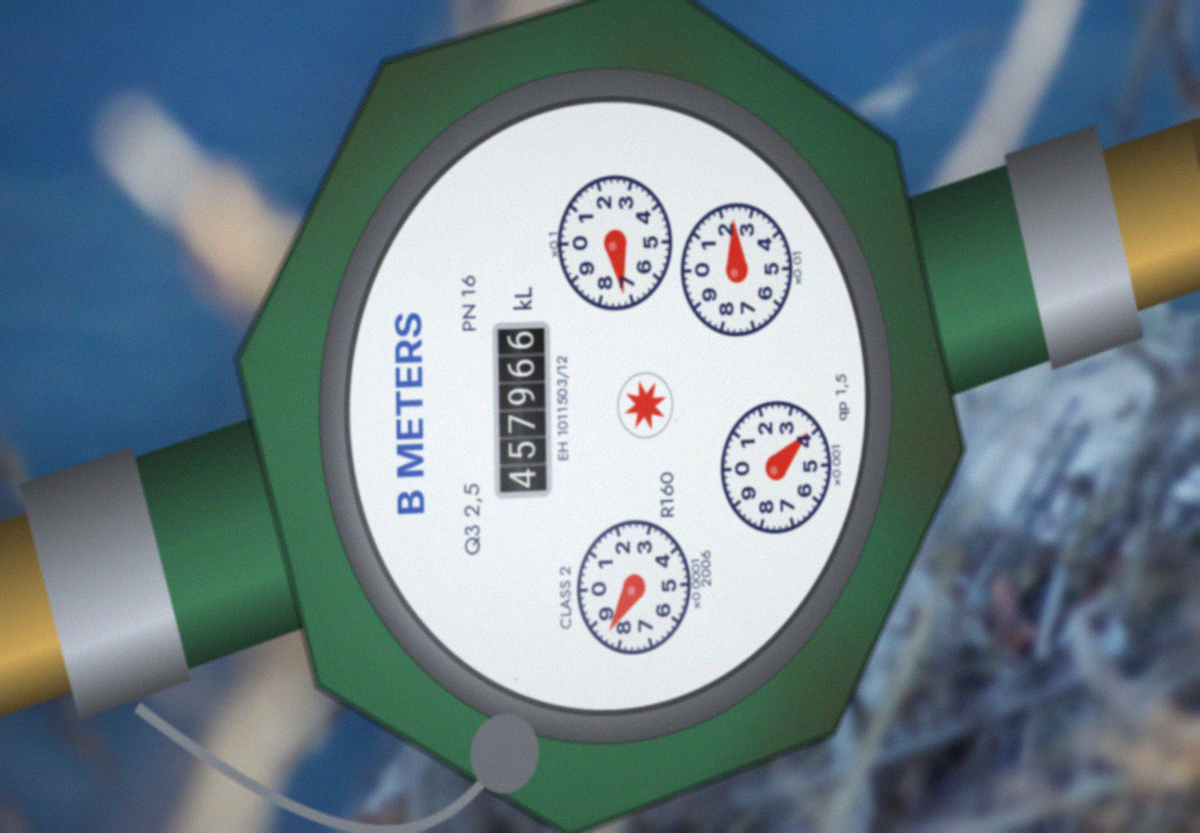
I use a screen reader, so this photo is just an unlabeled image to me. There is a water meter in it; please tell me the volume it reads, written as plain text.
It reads 457966.7238 kL
